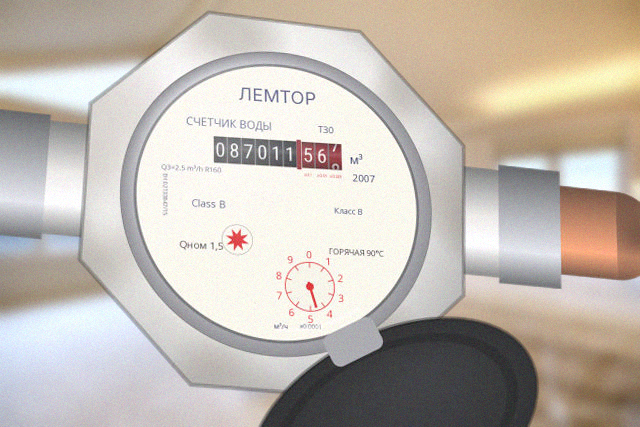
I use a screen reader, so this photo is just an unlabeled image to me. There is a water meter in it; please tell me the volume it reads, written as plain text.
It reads 87011.5674 m³
